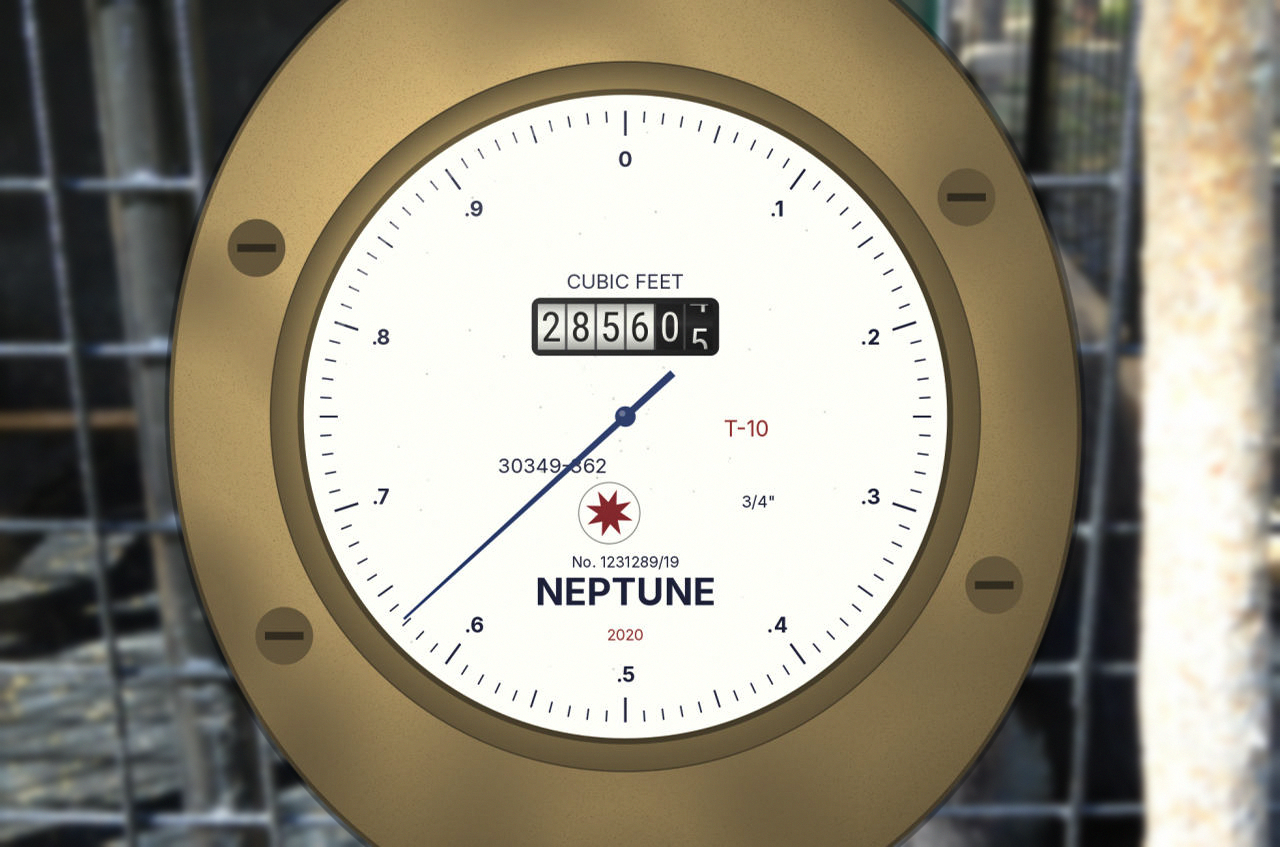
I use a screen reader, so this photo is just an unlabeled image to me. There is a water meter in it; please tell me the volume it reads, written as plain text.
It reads 285604.63 ft³
